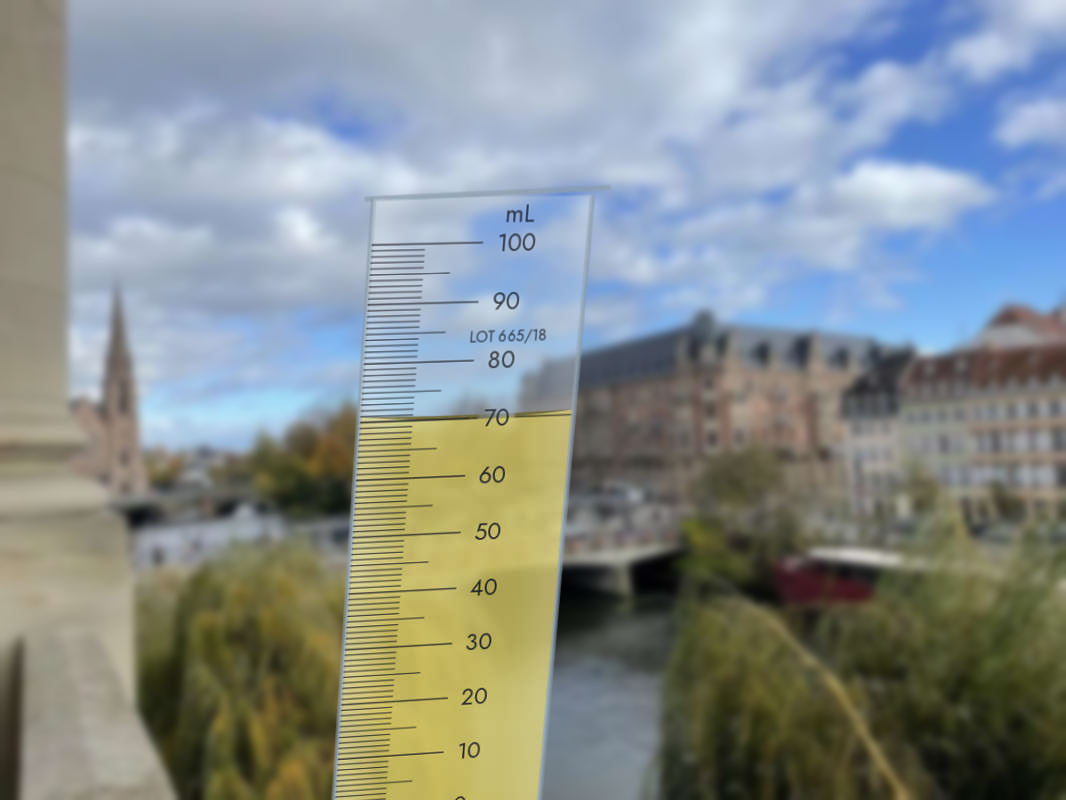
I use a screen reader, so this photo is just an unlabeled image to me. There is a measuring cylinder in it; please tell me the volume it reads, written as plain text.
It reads 70 mL
